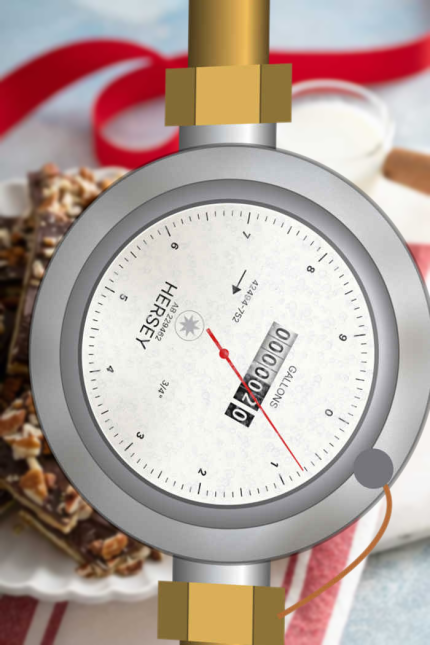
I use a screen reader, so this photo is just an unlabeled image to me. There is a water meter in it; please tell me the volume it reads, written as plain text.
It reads 20.7 gal
